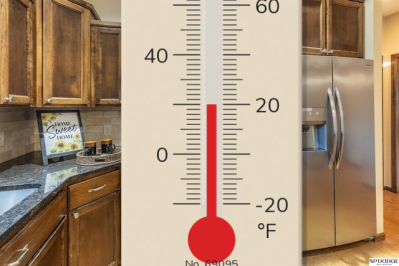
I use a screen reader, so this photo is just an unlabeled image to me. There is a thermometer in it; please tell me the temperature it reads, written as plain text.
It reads 20 °F
